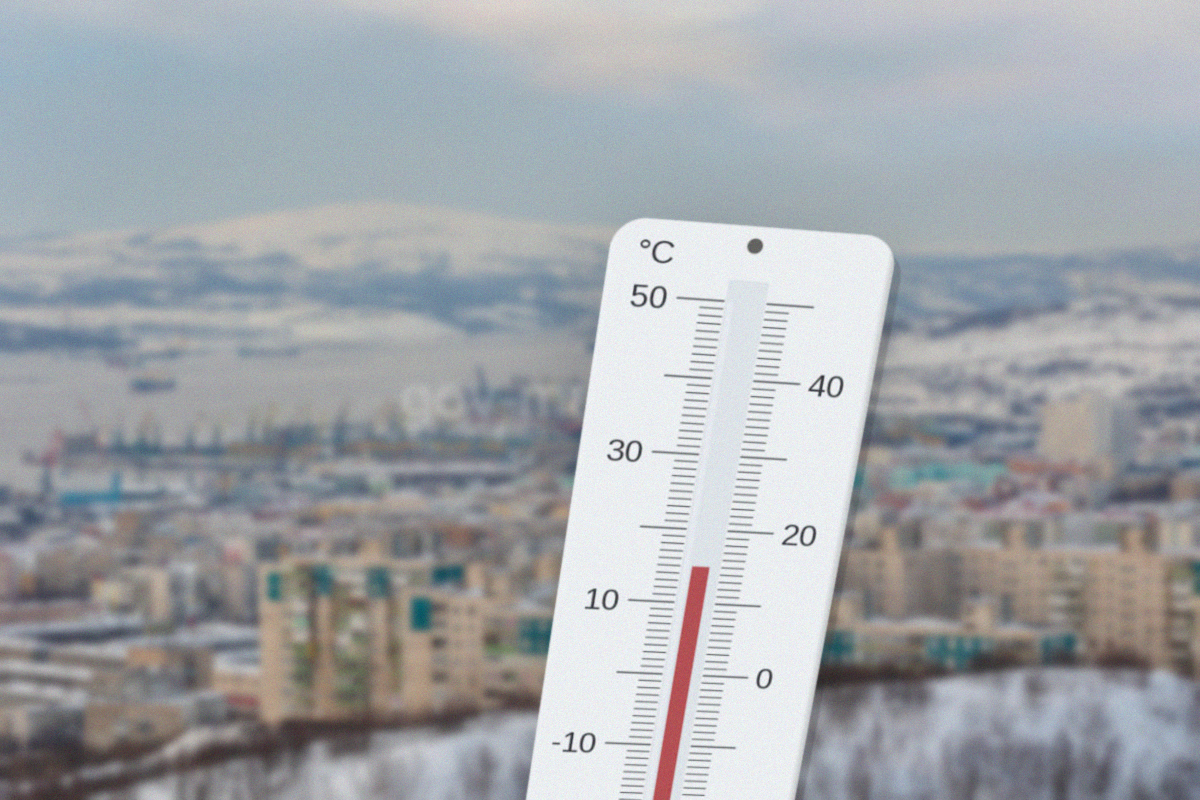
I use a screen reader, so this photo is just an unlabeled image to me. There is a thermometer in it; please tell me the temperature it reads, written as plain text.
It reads 15 °C
